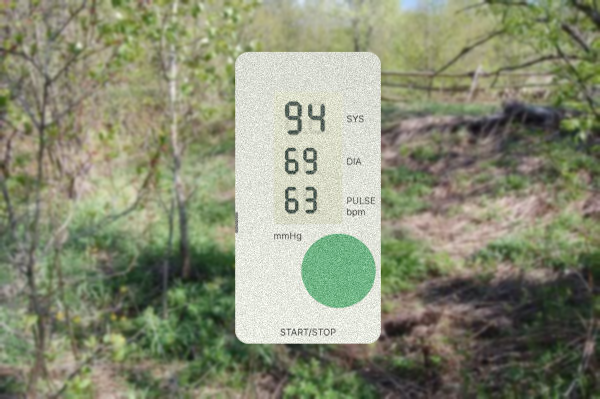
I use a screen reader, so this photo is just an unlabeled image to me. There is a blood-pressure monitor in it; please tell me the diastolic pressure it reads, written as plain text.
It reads 69 mmHg
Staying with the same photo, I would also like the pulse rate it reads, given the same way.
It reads 63 bpm
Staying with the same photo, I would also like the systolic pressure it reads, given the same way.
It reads 94 mmHg
